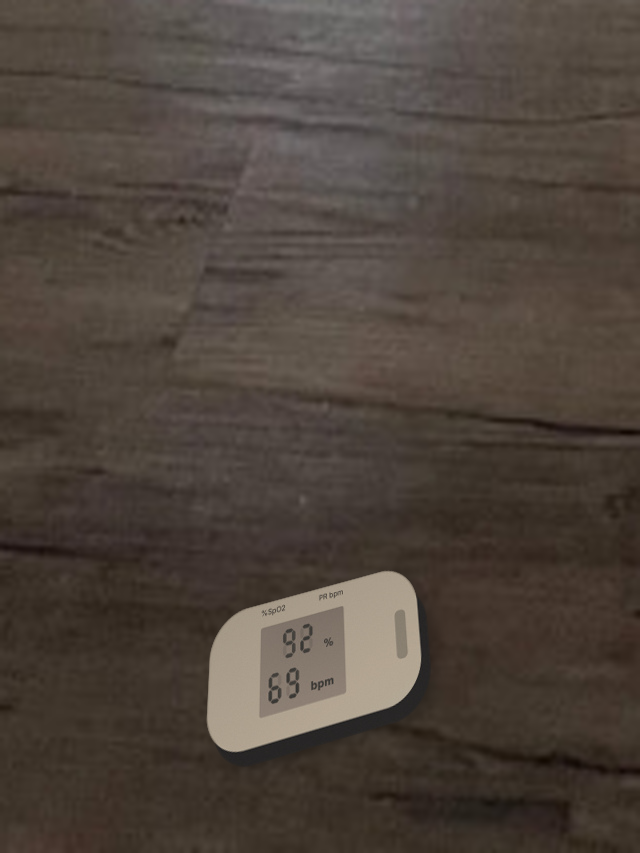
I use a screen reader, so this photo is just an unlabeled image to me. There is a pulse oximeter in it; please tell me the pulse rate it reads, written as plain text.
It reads 69 bpm
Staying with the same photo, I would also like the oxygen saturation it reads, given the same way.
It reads 92 %
